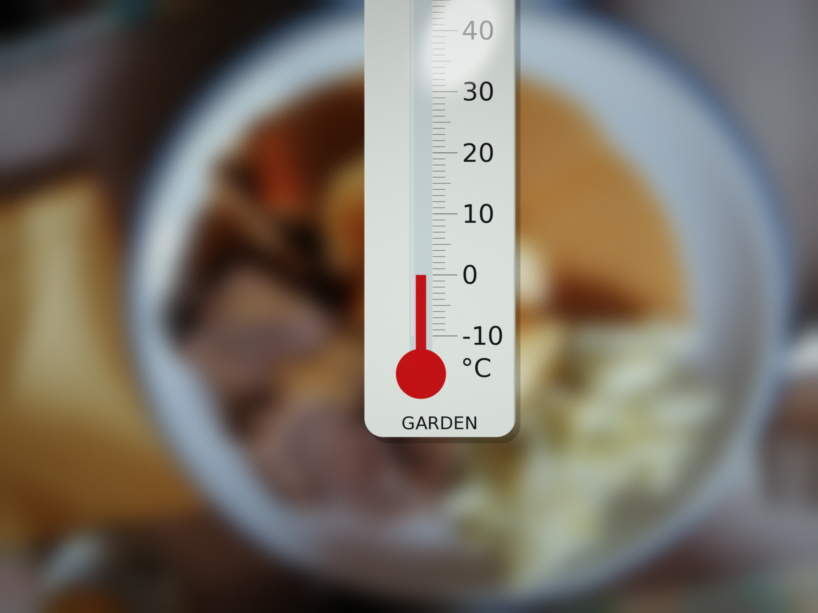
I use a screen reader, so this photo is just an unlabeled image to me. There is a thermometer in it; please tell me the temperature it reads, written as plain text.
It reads 0 °C
